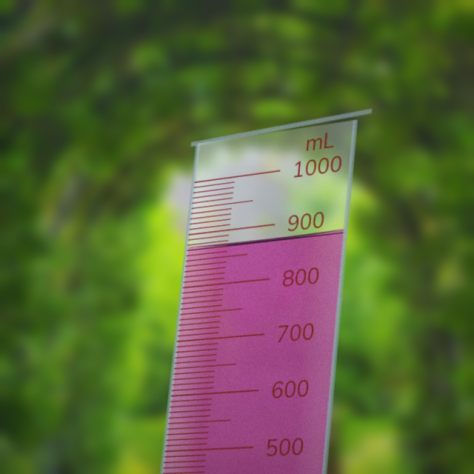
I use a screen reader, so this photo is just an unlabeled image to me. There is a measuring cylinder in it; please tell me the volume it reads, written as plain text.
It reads 870 mL
